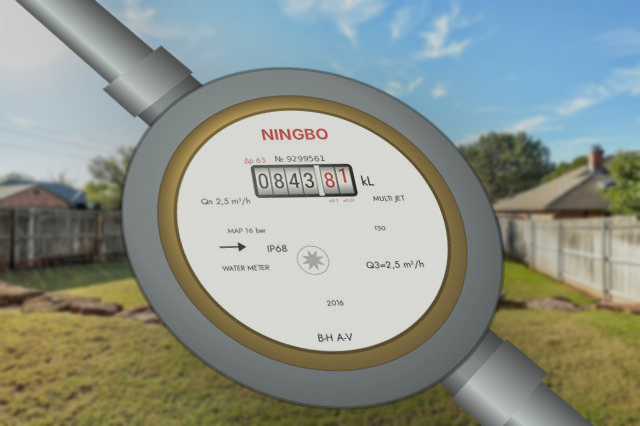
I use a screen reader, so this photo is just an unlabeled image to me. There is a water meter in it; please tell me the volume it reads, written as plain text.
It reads 843.81 kL
